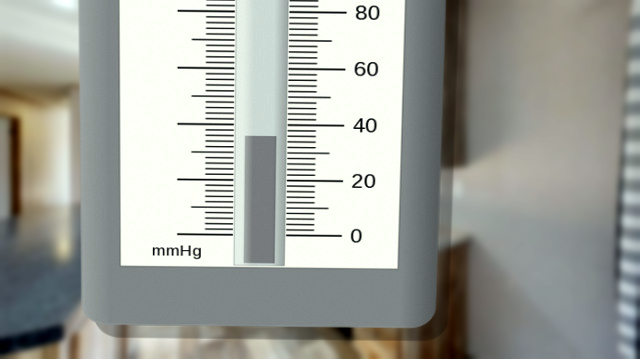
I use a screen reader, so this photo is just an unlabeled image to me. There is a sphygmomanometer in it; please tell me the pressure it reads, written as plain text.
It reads 36 mmHg
